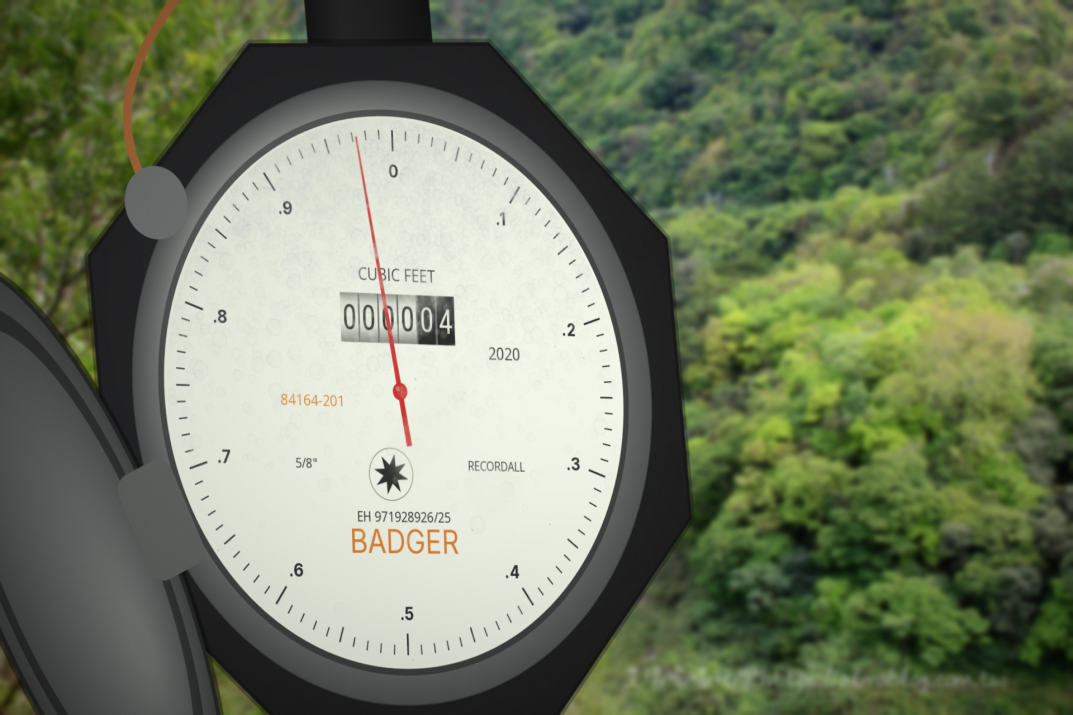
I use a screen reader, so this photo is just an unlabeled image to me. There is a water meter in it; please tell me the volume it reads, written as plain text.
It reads 3.97 ft³
